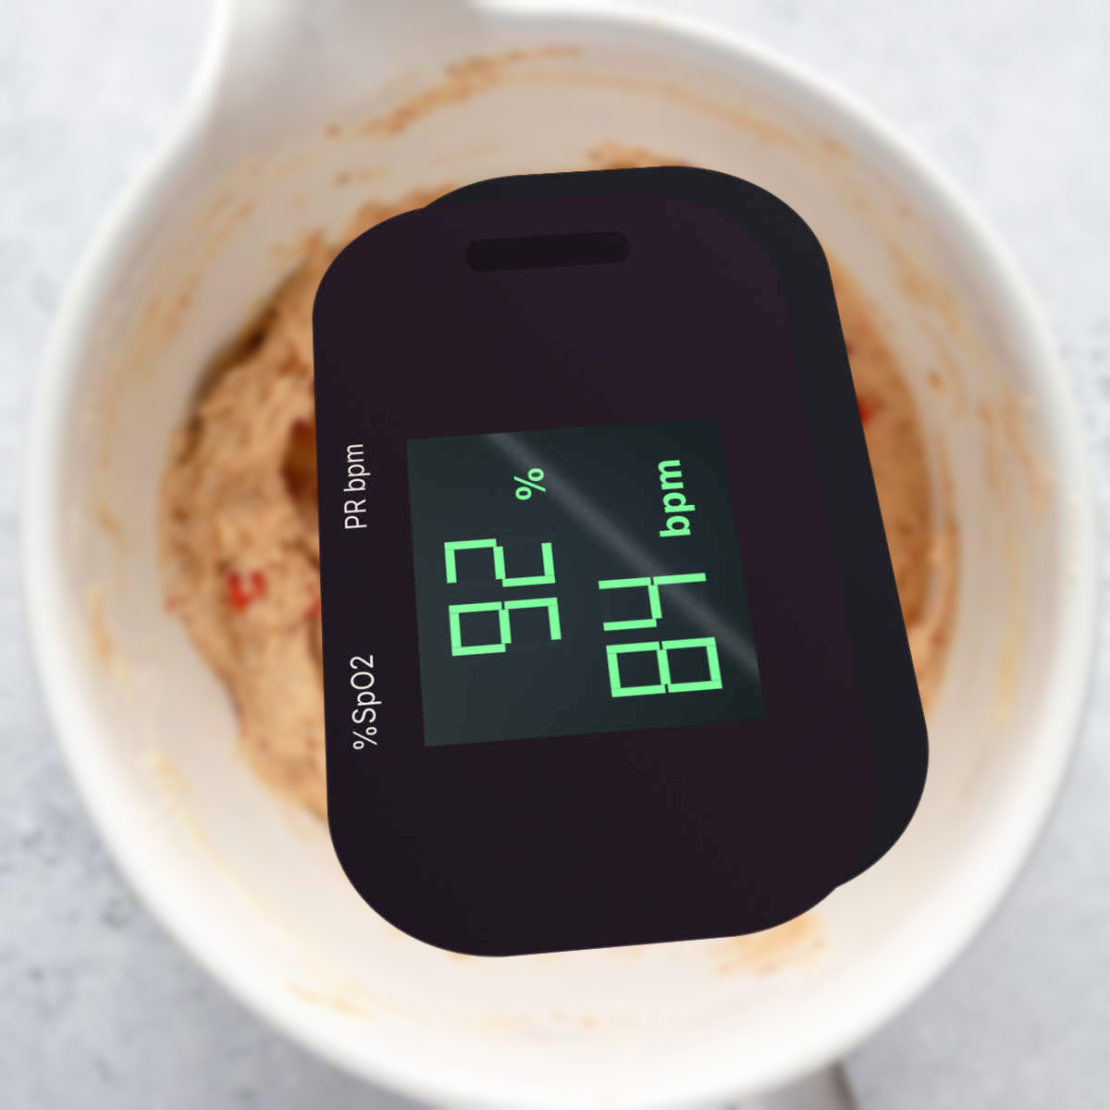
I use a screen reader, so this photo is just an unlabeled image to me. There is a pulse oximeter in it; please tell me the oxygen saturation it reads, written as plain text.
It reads 92 %
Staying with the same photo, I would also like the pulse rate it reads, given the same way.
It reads 84 bpm
